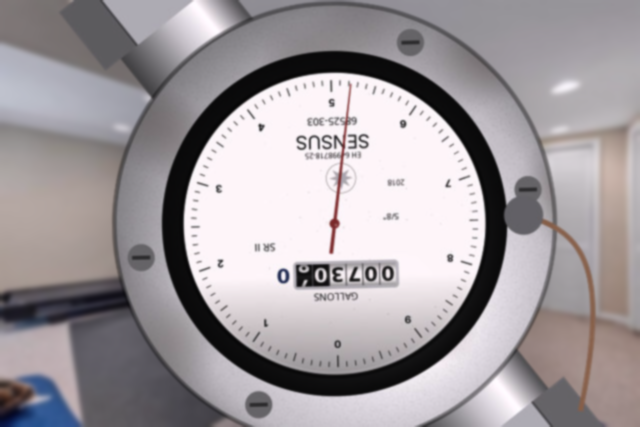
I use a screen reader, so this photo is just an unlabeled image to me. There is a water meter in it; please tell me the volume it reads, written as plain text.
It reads 73075.2 gal
